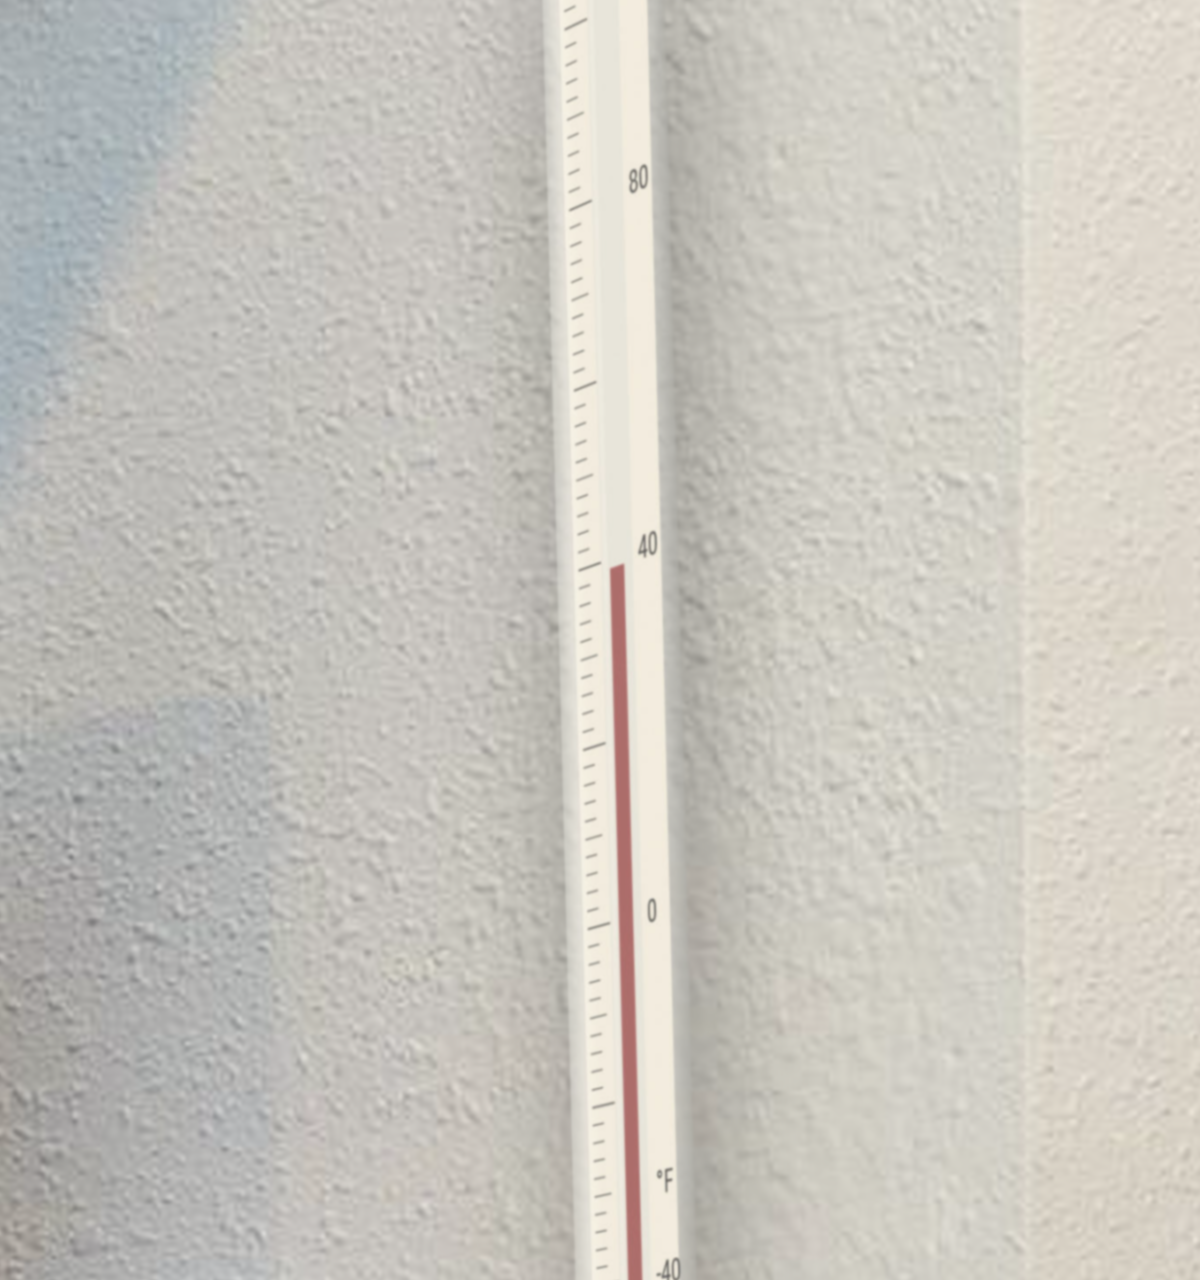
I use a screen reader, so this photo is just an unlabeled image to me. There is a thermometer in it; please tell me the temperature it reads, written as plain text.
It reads 39 °F
